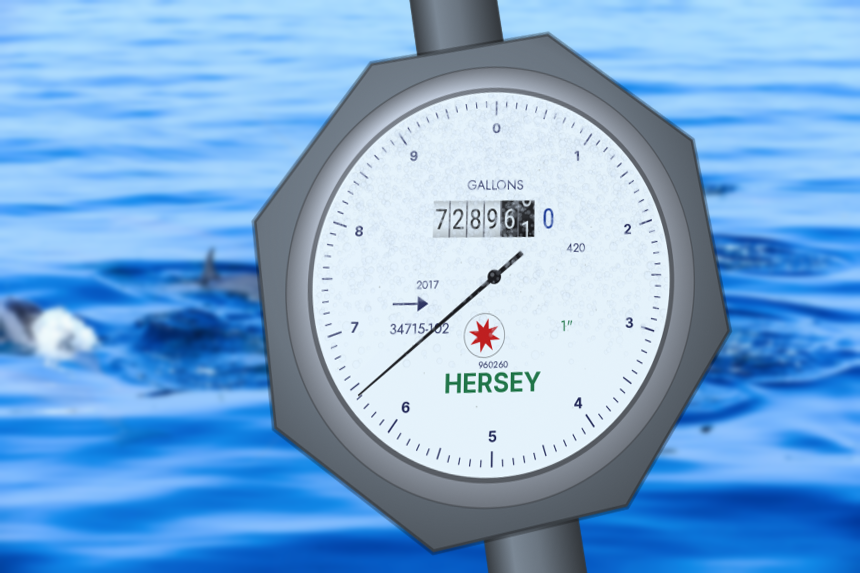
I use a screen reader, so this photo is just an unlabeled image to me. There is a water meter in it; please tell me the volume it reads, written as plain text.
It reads 7289606.4 gal
